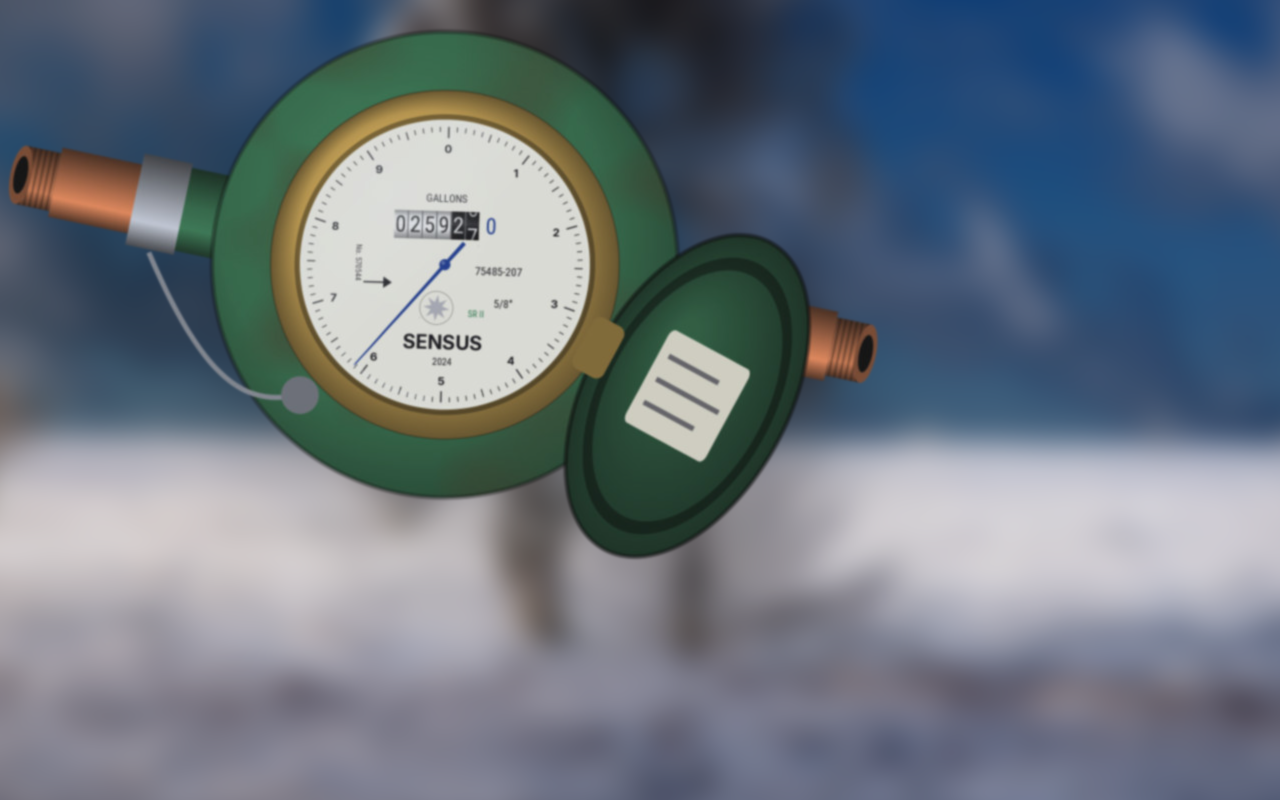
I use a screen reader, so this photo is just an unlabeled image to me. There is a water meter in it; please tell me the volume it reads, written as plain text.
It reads 259266.1 gal
